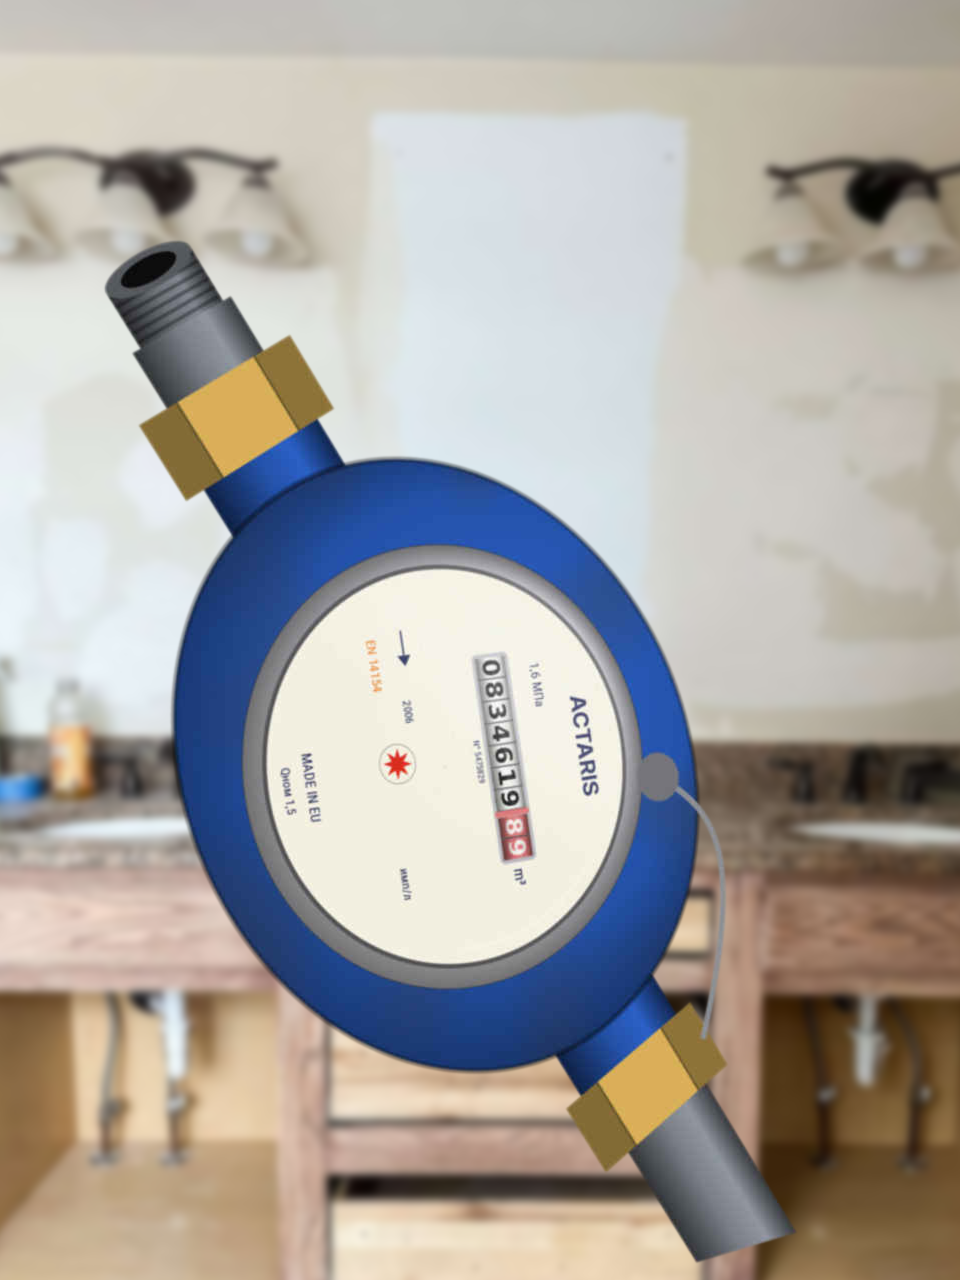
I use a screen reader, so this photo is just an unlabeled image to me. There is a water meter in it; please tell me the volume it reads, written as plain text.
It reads 834619.89 m³
